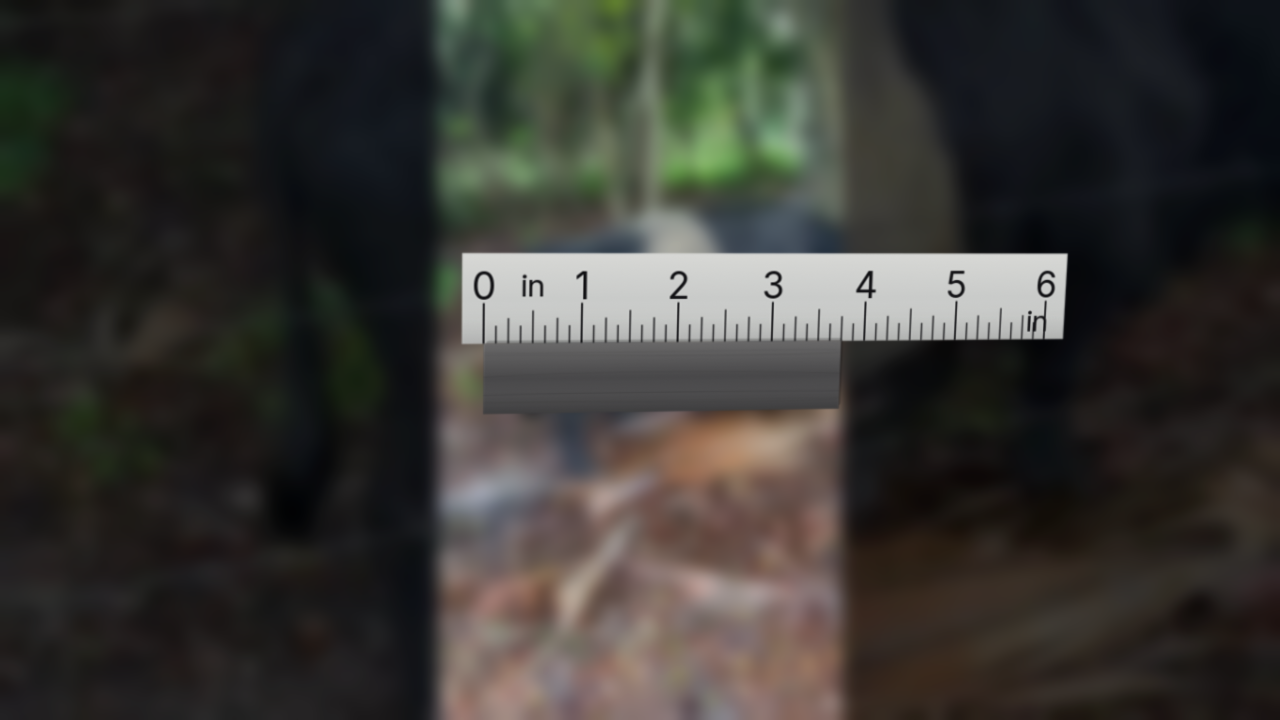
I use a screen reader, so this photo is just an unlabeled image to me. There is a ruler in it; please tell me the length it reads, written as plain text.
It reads 3.75 in
